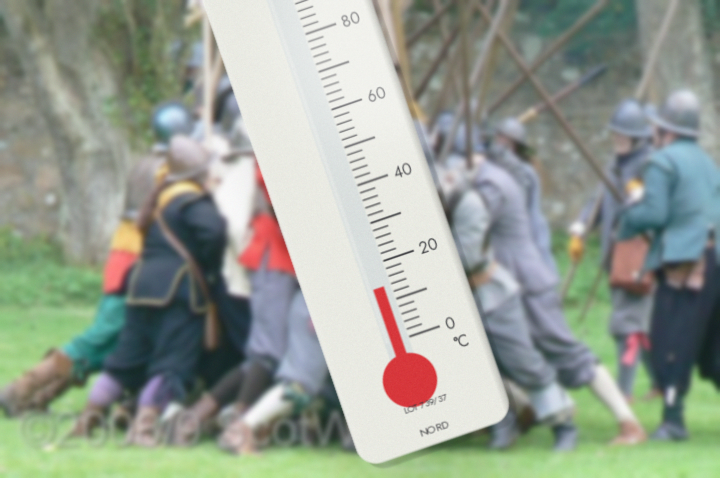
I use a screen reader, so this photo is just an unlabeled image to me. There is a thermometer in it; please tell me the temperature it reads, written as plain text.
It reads 14 °C
